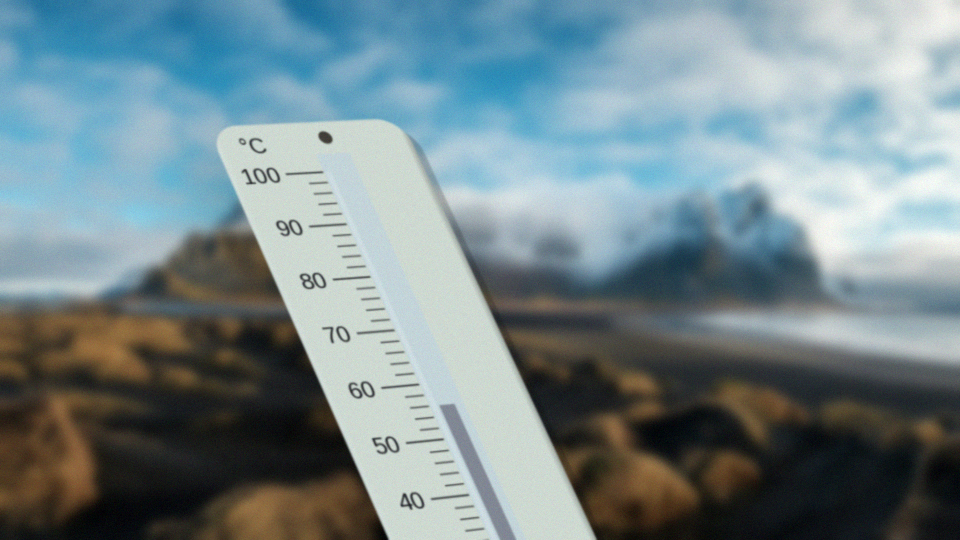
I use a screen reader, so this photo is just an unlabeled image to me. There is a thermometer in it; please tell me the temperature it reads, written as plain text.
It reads 56 °C
